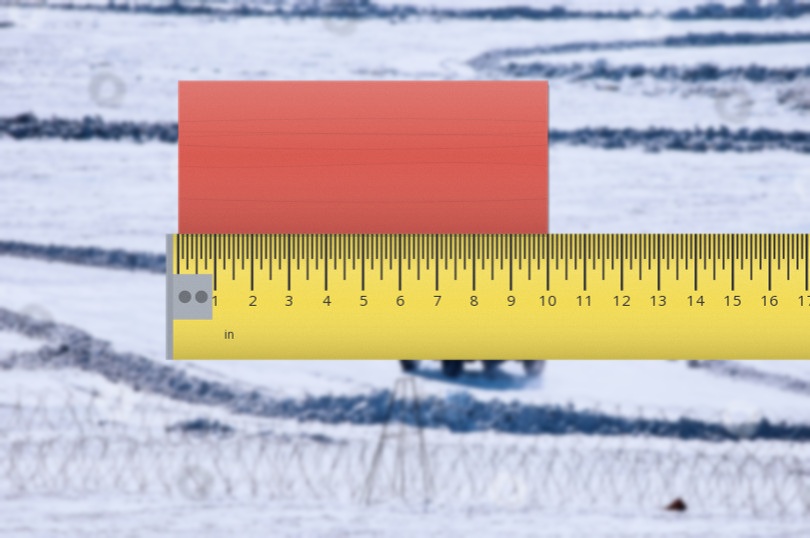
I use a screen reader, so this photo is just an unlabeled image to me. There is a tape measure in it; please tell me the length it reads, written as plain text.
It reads 10 in
